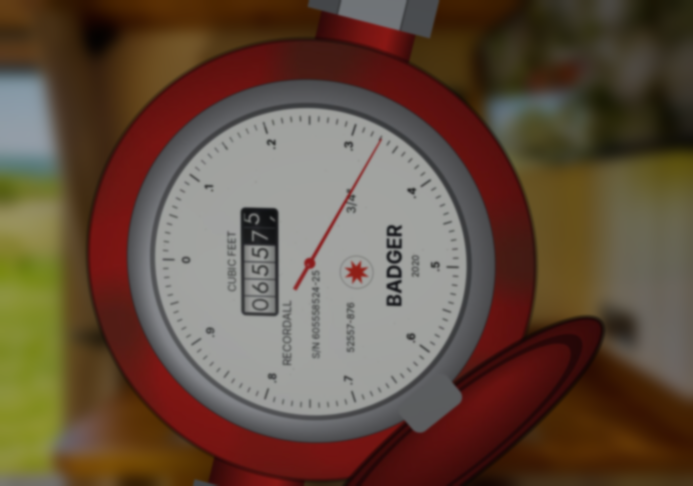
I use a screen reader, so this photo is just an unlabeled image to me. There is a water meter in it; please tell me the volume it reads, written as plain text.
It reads 65575.33 ft³
